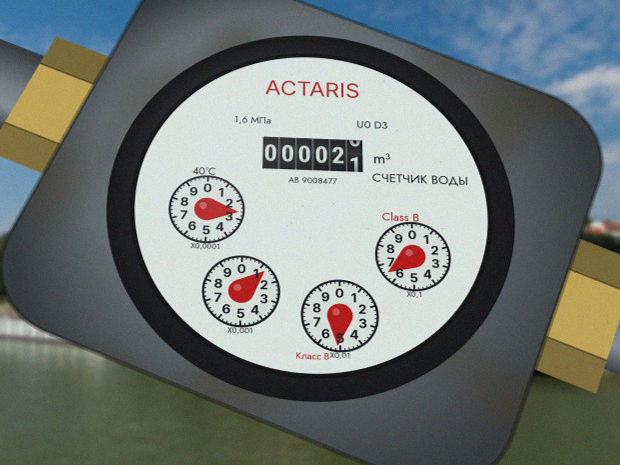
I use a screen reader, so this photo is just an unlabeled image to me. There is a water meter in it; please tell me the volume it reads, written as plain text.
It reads 20.6512 m³
